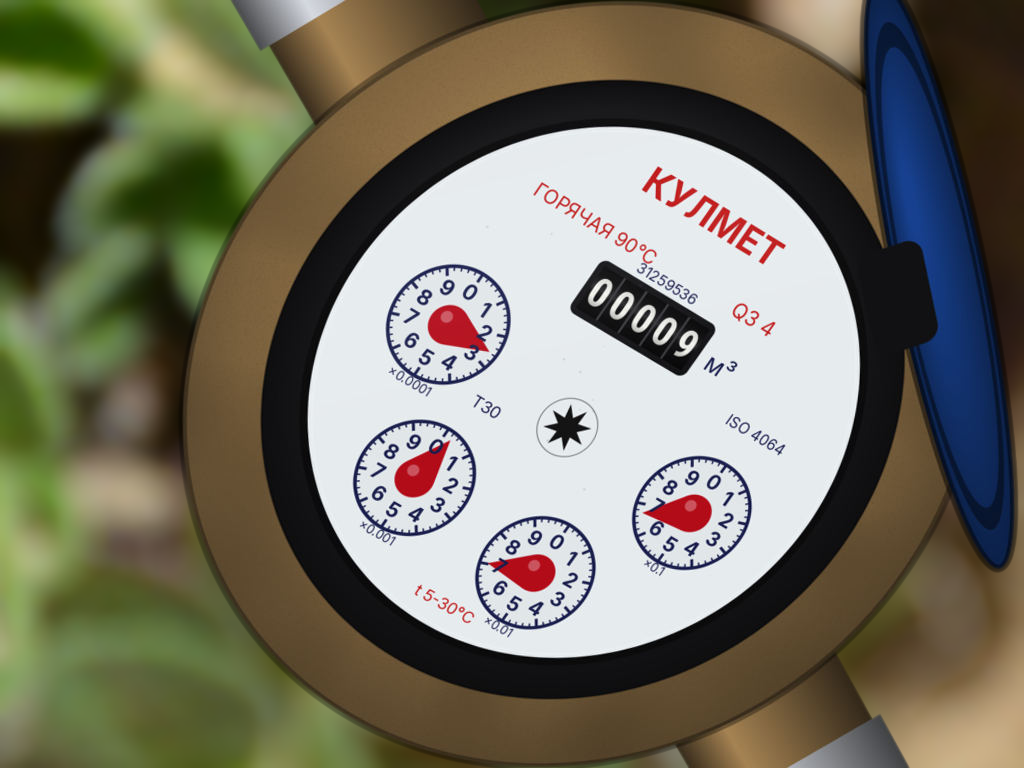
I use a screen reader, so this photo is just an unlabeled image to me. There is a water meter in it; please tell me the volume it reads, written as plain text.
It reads 9.6702 m³
